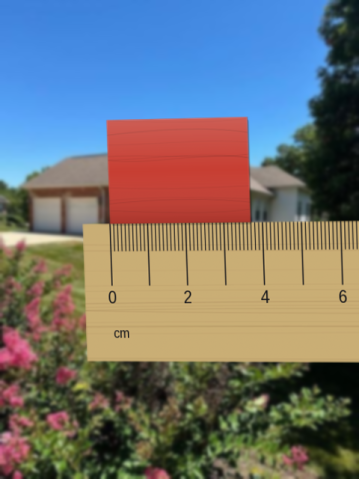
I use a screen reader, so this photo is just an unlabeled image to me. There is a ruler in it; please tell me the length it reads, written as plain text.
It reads 3.7 cm
